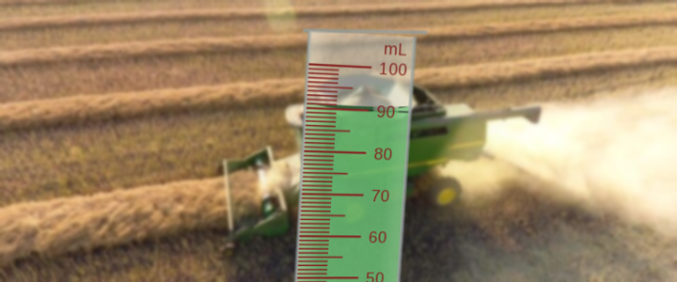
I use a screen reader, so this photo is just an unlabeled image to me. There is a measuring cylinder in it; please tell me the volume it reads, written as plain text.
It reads 90 mL
